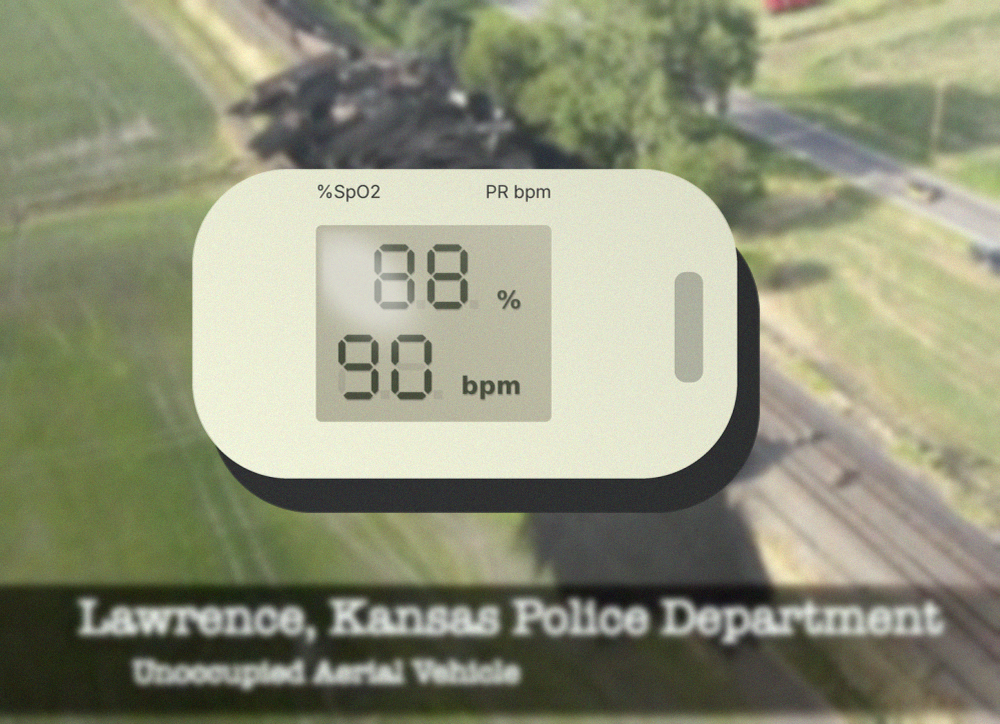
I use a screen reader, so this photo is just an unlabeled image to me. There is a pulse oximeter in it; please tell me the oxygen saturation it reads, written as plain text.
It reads 88 %
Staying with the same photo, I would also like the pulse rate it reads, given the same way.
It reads 90 bpm
